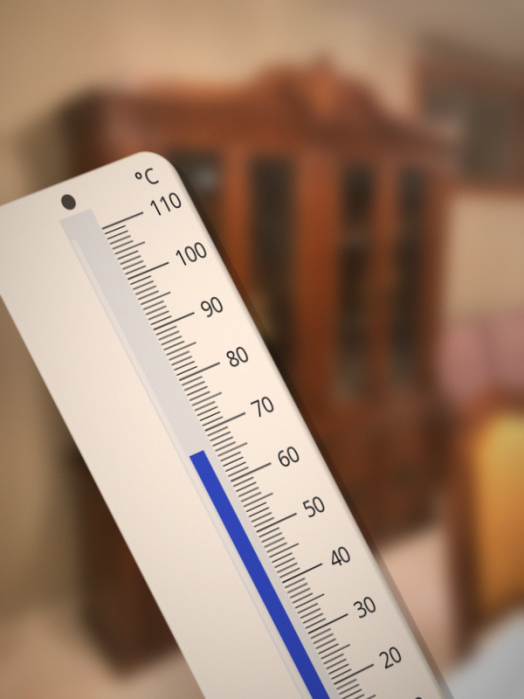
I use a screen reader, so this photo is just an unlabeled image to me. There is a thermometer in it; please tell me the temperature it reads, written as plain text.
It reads 67 °C
